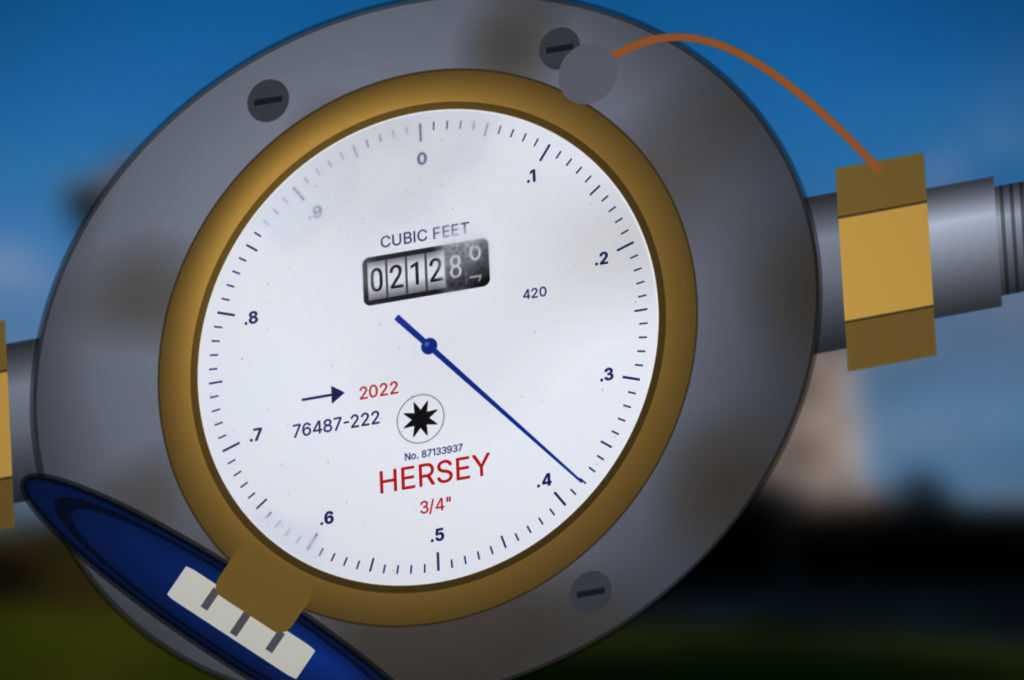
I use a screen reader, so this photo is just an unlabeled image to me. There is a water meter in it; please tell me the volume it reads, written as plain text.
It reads 21286.38 ft³
